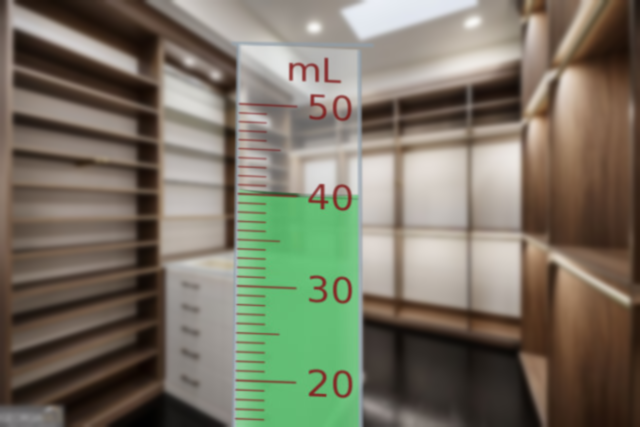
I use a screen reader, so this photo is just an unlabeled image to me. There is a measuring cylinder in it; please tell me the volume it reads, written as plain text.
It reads 40 mL
